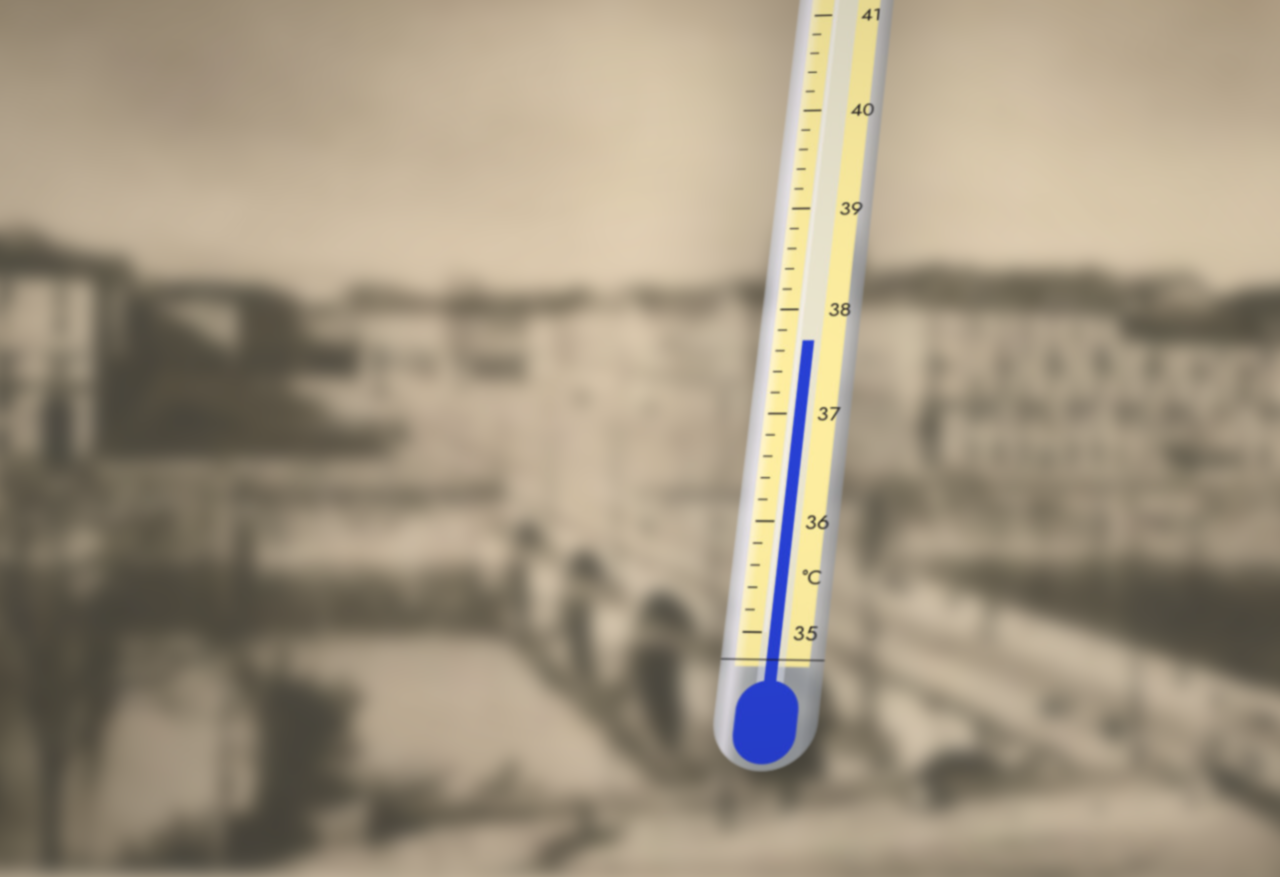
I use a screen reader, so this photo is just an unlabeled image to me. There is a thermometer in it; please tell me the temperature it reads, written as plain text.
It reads 37.7 °C
